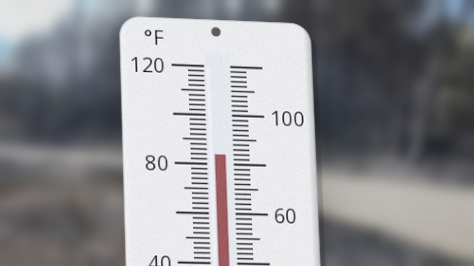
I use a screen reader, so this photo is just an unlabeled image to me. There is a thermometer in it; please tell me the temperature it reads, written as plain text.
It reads 84 °F
